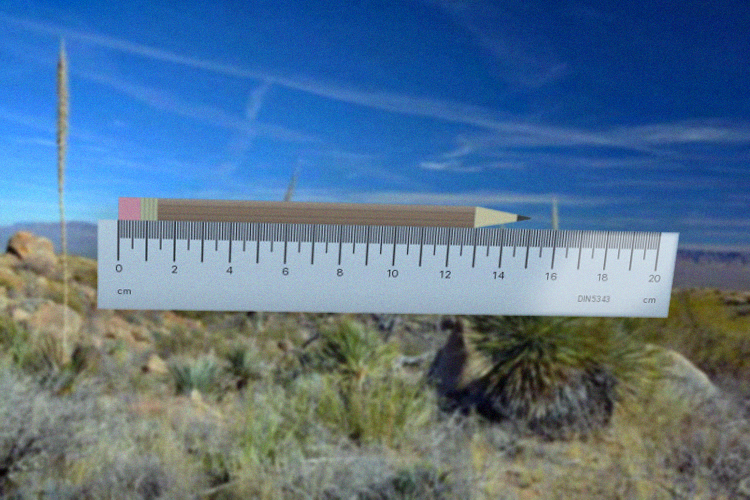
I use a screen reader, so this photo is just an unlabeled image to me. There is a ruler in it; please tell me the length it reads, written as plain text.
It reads 15 cm
